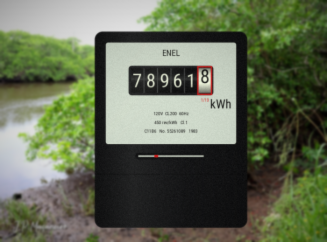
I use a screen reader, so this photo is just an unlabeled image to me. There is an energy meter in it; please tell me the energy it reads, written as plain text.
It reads 78961.8 kWh
